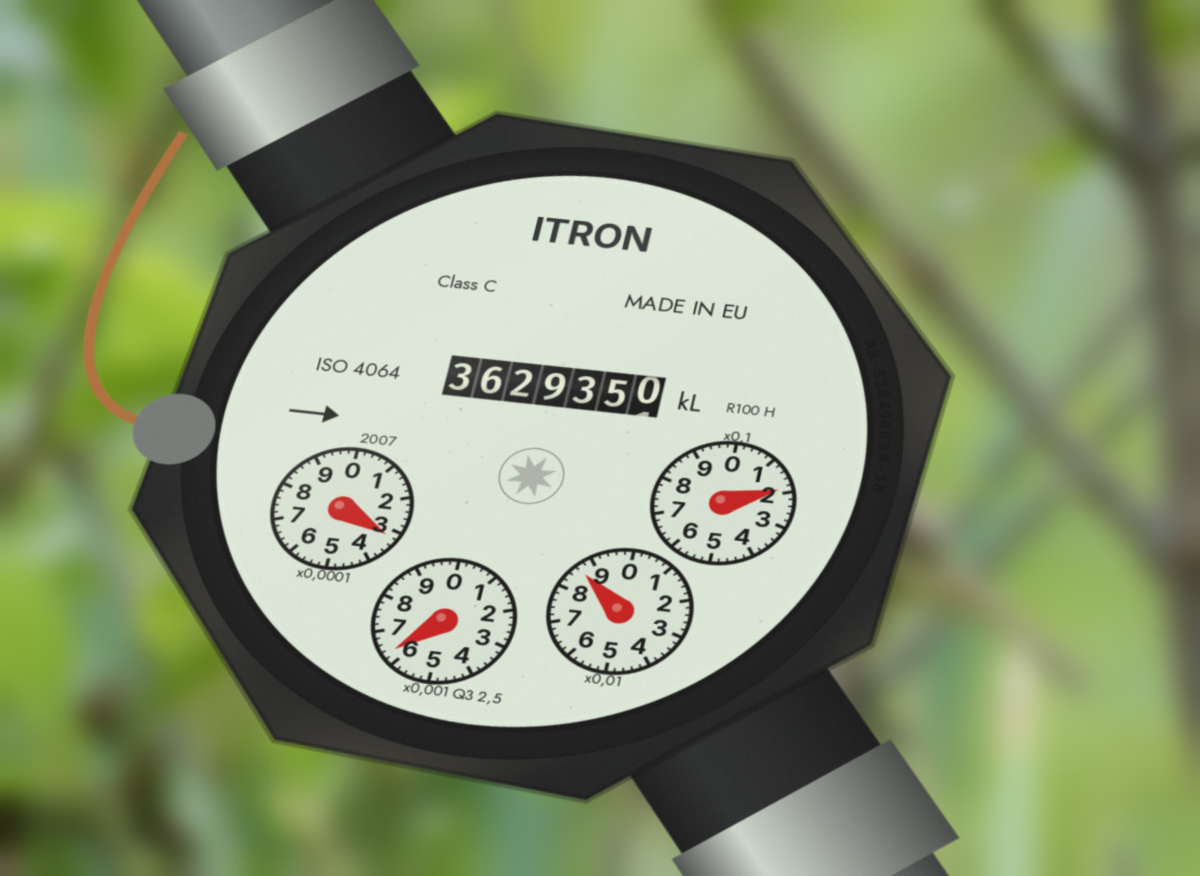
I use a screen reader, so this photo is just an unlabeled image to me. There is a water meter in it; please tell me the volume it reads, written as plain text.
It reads 3629350.1863 kL
